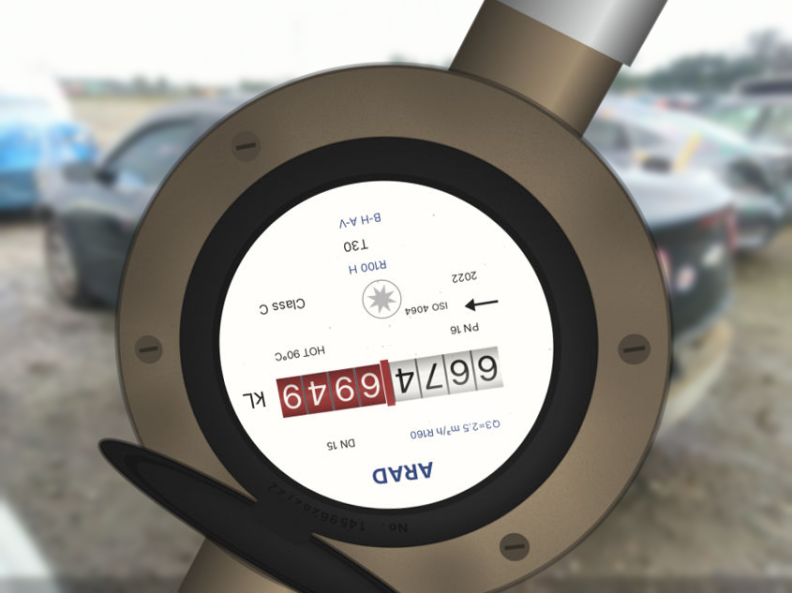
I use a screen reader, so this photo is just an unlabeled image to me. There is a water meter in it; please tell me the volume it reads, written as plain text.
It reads 6674.6949 kL
